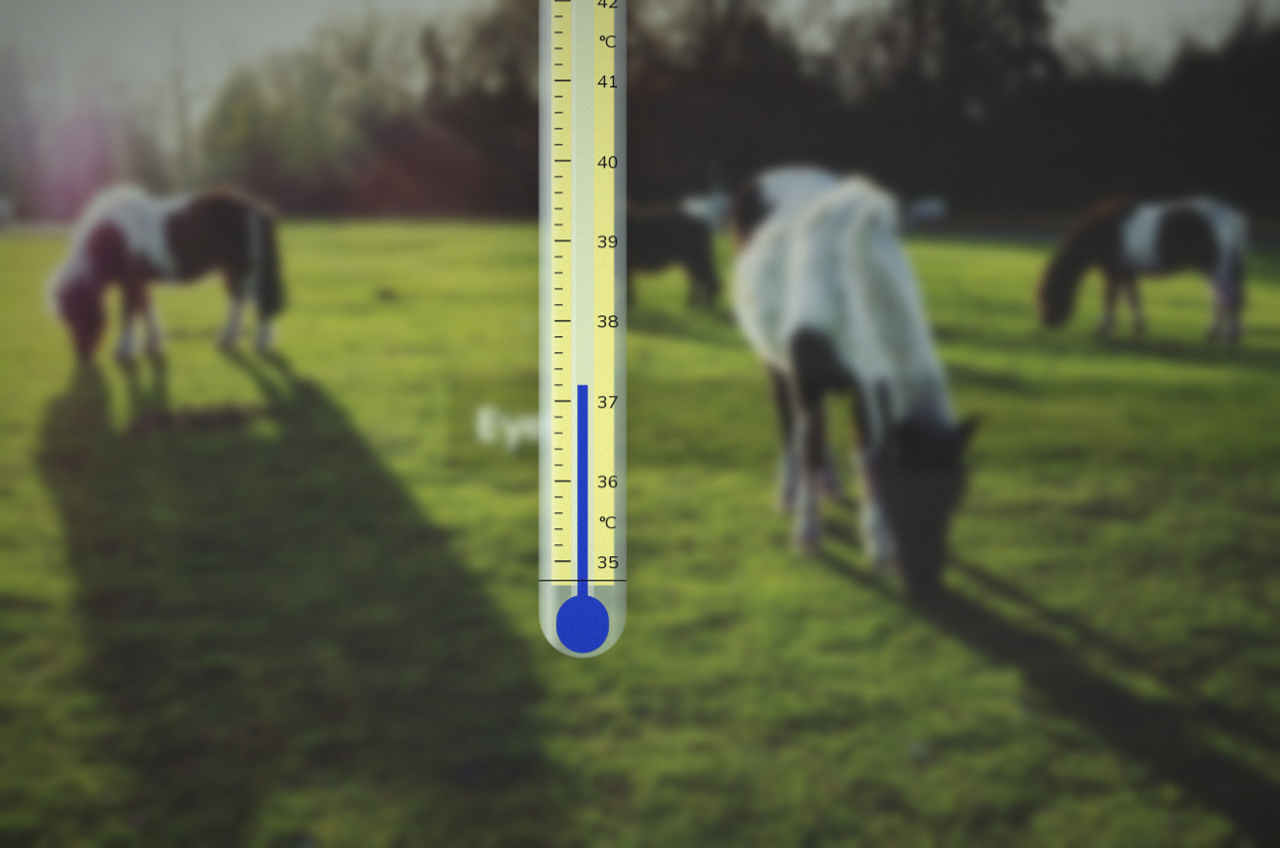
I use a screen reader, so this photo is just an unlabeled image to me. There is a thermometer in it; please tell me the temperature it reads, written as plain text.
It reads 37.2 °C
